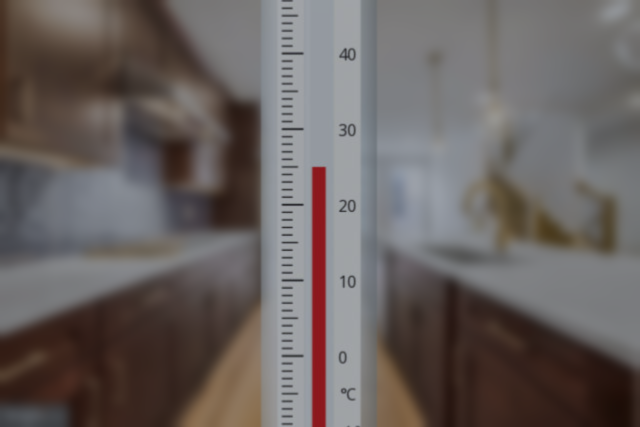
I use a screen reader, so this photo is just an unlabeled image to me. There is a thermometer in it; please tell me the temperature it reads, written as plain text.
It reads 25 °C
